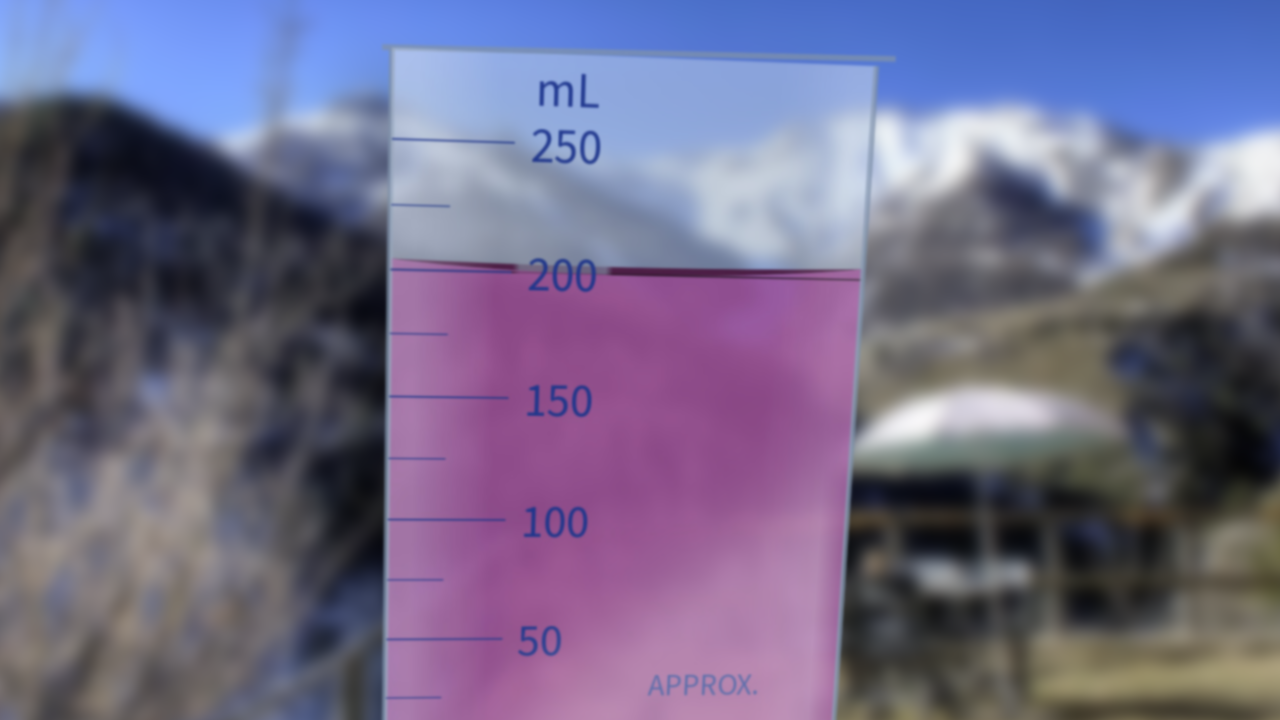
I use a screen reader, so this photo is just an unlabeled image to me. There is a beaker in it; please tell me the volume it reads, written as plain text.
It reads 200 mL
